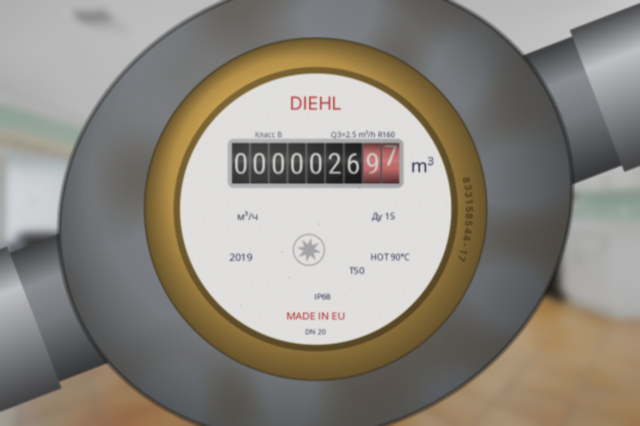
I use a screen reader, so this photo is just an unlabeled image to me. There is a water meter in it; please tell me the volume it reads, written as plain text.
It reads 26.97 m³
